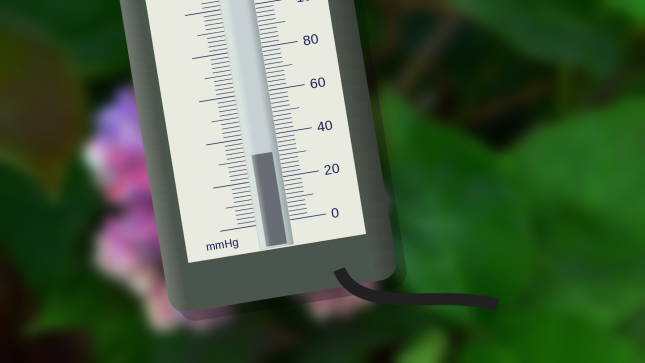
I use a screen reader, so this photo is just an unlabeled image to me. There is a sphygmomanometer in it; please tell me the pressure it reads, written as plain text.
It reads 32 mmHg
